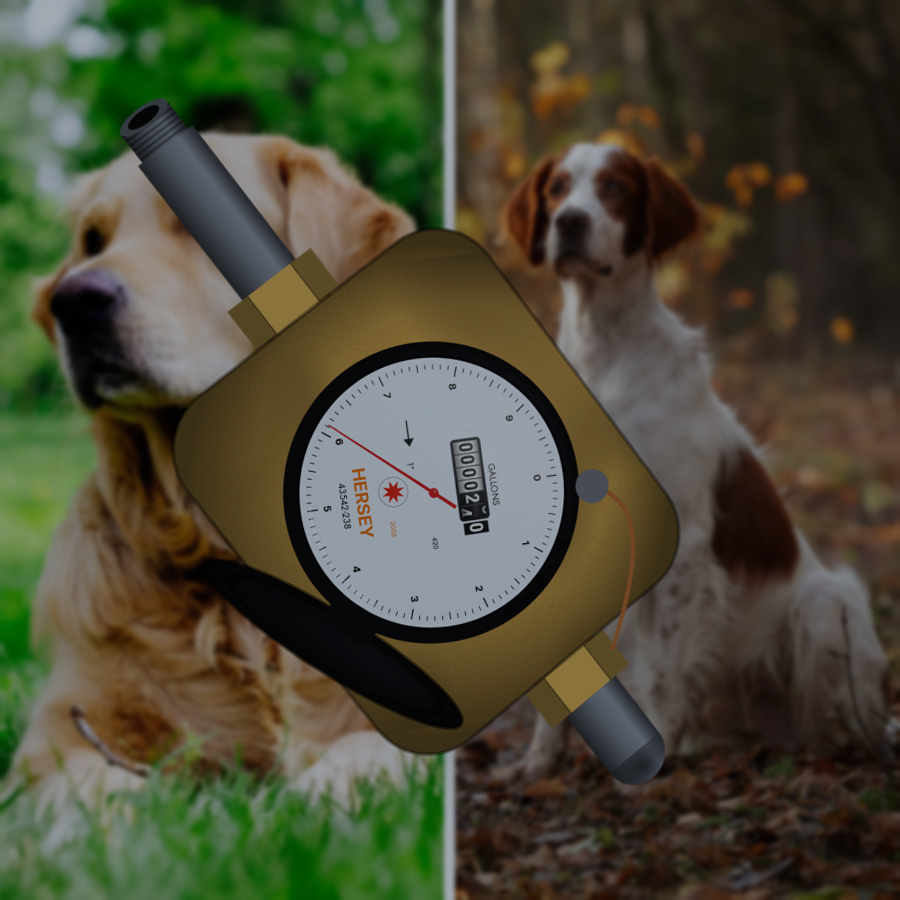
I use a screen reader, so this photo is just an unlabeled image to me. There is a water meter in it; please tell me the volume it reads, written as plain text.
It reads 236.1 gal
